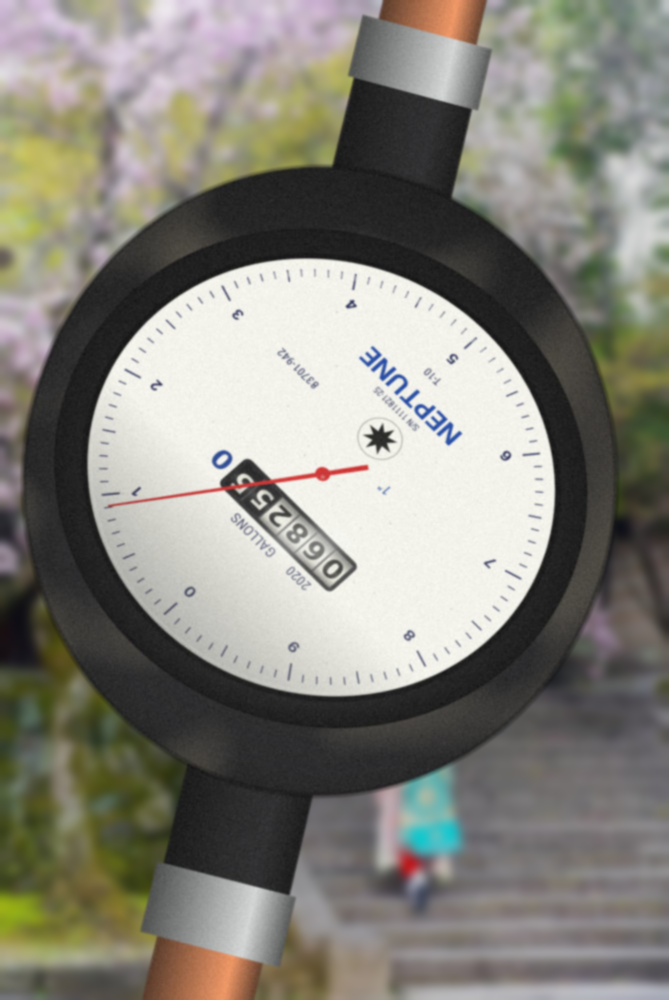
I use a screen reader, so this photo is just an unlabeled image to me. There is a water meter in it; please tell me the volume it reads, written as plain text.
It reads 682550.9 gal
